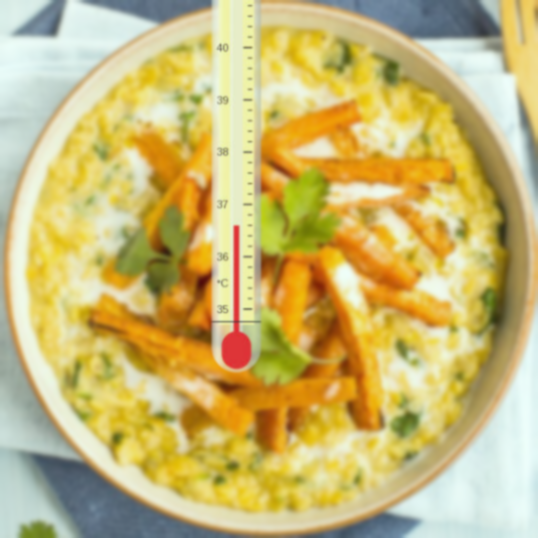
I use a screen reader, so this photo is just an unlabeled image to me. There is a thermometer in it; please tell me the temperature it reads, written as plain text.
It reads 36.6 °C
